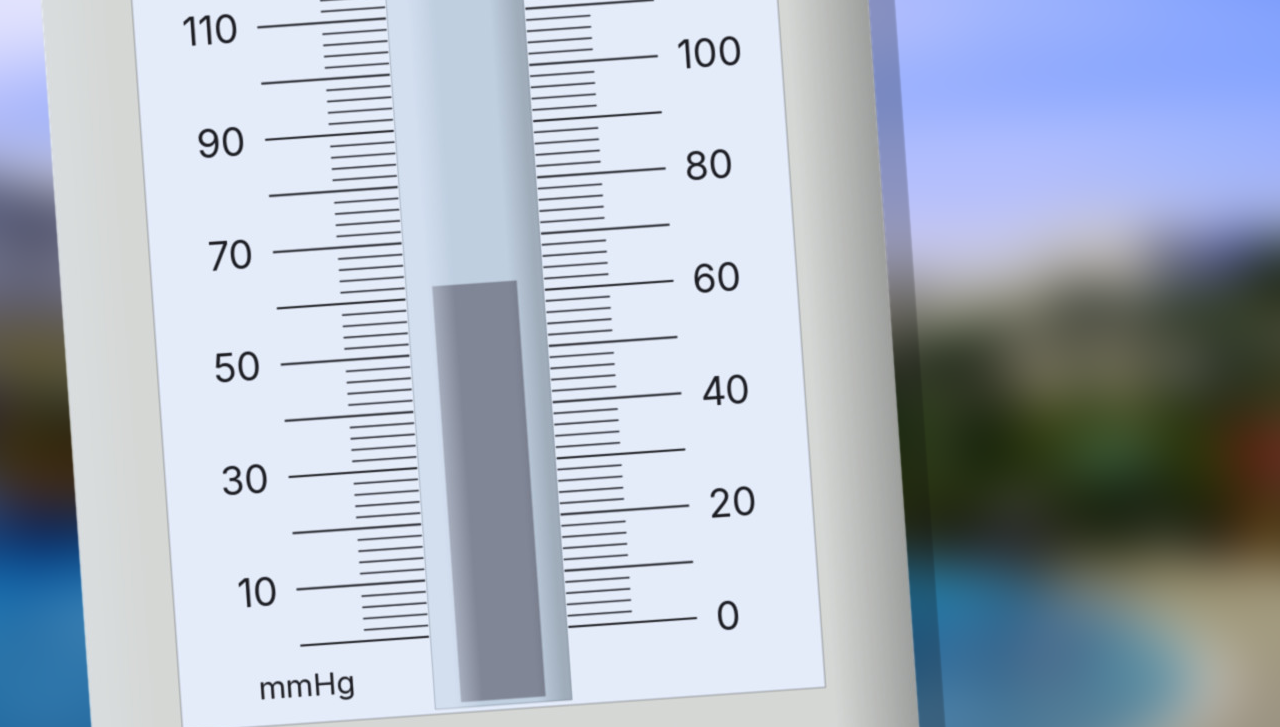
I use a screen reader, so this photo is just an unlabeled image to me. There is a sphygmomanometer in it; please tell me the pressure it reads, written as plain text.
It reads 62 mmHg
